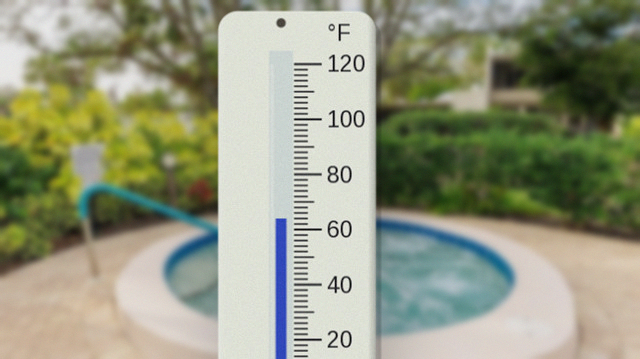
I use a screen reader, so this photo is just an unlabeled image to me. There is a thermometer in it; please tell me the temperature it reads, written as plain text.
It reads 64 °F
